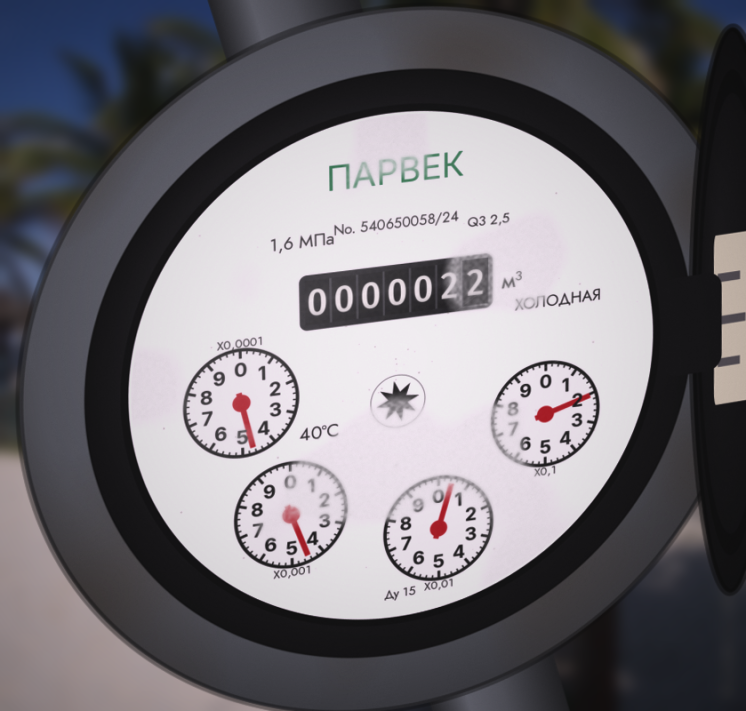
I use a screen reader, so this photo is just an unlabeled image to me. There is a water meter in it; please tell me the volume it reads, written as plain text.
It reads 22.2044 m³
